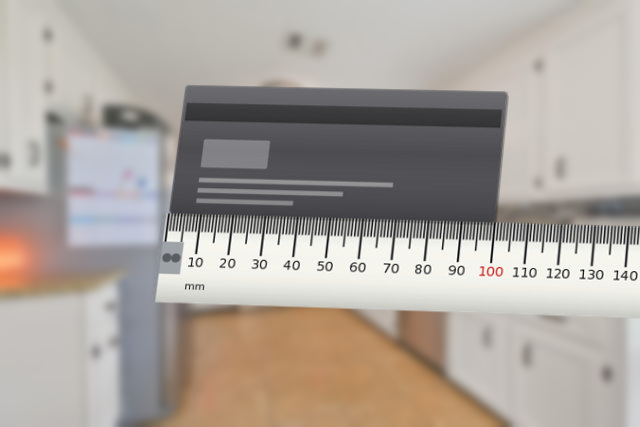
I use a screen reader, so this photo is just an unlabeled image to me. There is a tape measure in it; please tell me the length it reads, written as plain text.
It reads 100 mm
